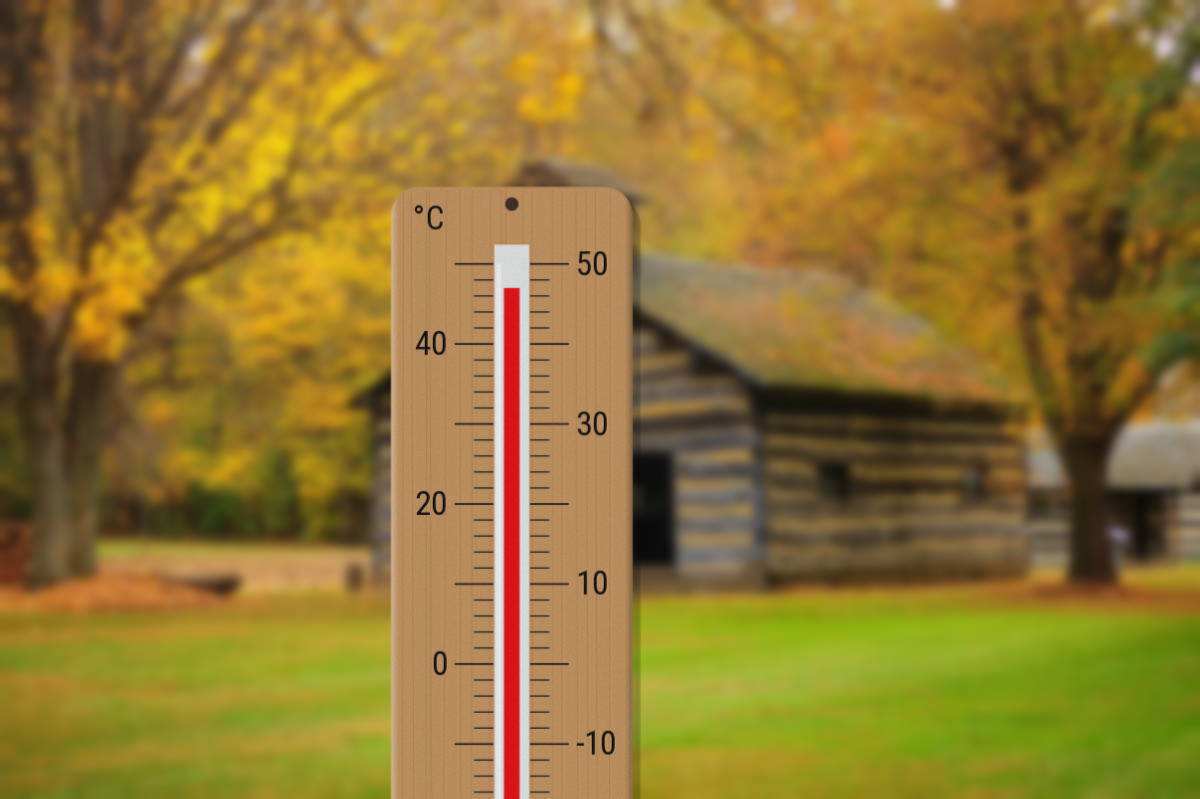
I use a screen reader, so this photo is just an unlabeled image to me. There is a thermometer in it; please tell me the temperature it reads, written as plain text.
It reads 47 °C
